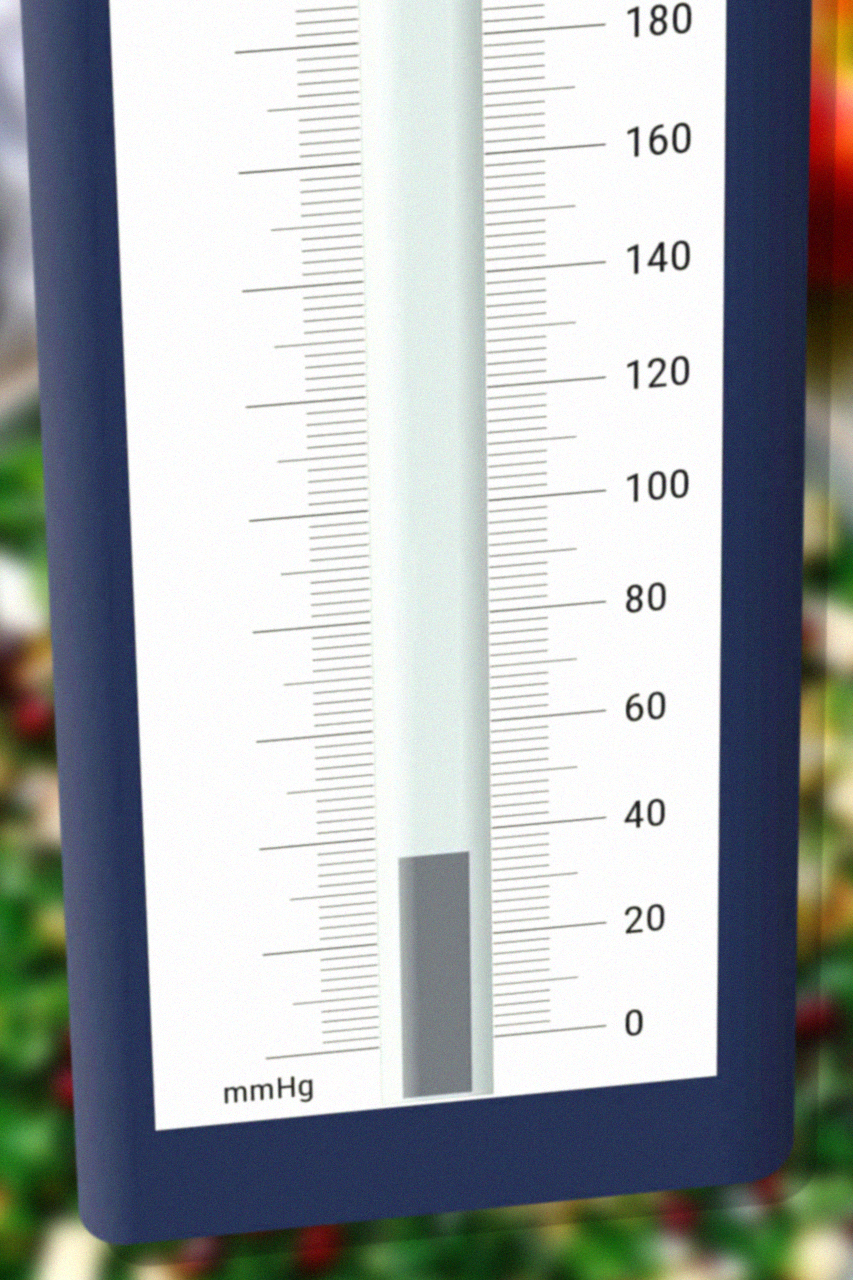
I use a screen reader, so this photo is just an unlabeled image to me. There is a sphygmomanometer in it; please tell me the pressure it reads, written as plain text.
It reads 36 mmHg
